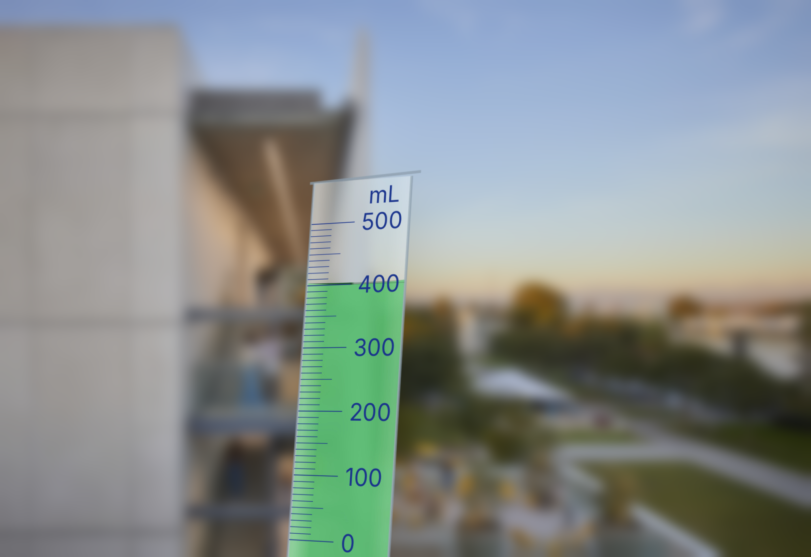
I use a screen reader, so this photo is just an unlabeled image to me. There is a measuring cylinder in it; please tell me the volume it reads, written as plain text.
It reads 400 mL
